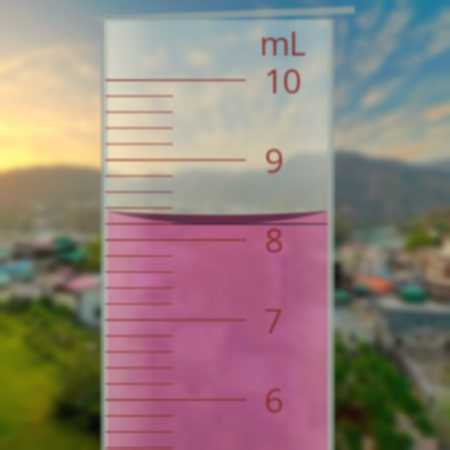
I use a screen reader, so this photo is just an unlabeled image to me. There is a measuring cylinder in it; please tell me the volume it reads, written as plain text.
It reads 8.2 mL
